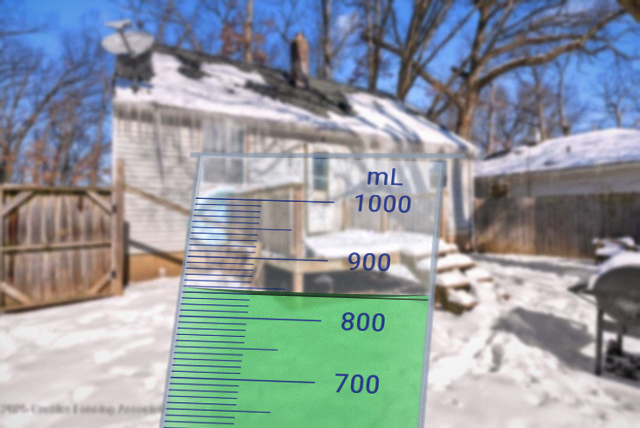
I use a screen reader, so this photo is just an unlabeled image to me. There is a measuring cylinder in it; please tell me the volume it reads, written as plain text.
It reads 840 mL
